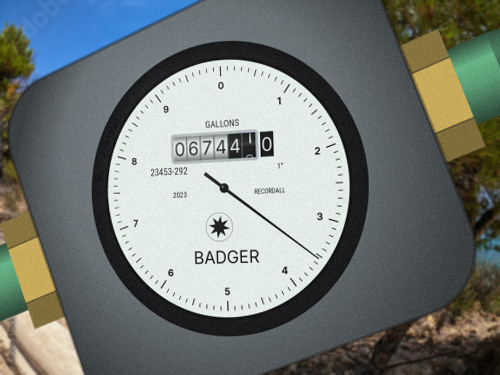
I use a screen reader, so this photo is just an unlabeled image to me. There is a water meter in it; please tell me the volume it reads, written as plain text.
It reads 674413.5 gal
